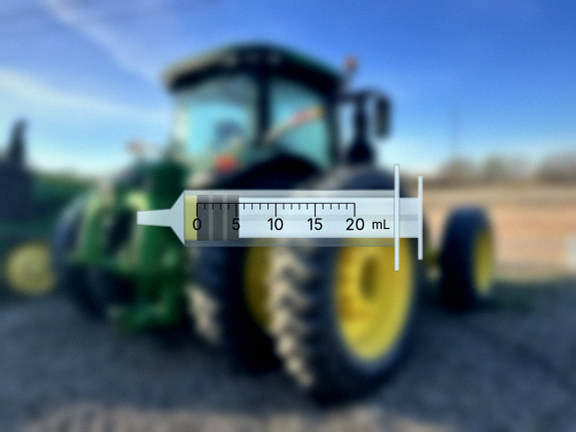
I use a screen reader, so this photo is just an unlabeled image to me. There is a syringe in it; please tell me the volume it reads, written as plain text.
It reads 0 mL
